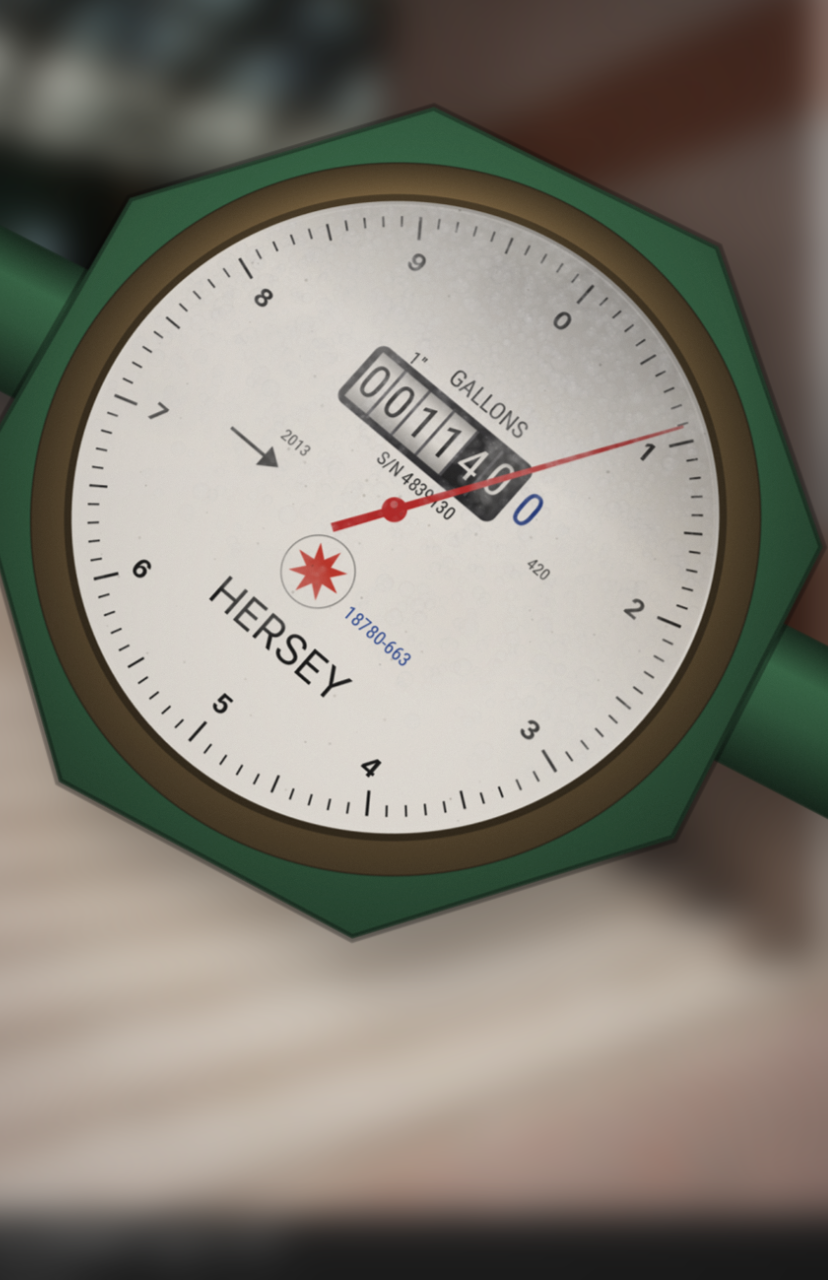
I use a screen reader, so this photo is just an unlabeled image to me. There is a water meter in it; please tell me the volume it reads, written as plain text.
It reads 11400.9 gal
